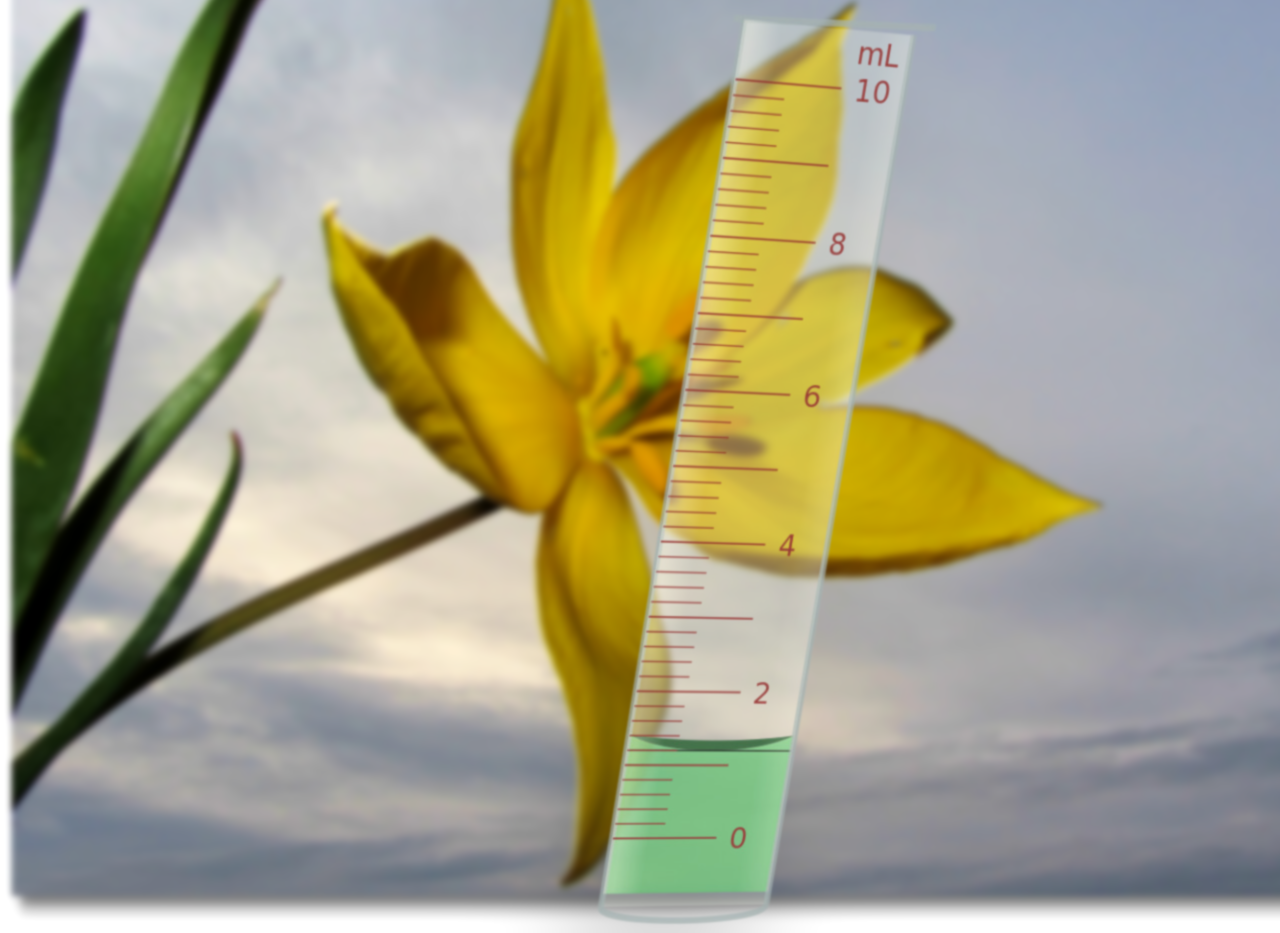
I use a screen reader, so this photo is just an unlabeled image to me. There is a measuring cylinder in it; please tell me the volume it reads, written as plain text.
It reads 1.2 mL
